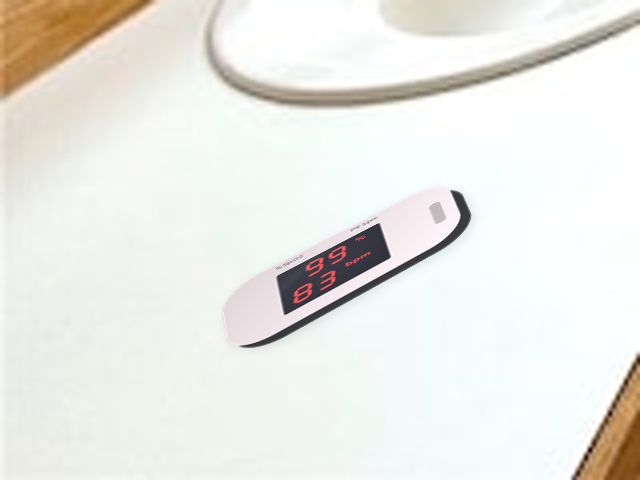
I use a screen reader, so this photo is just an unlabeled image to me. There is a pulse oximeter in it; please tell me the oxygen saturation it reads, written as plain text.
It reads 99 %
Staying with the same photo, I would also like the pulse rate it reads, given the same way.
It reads 83 bpm
